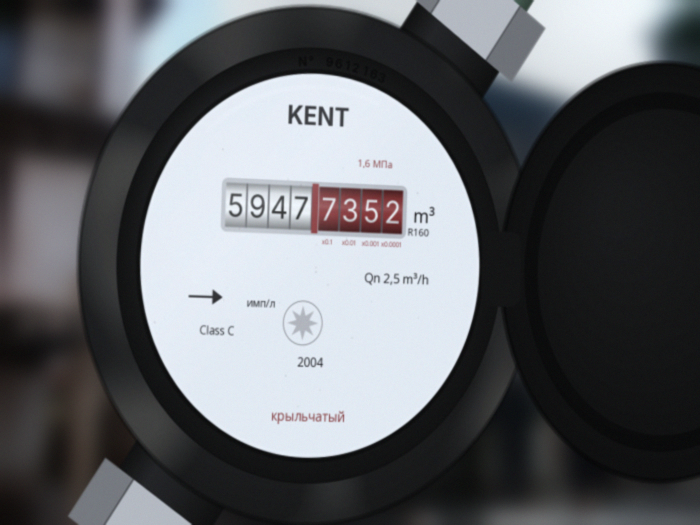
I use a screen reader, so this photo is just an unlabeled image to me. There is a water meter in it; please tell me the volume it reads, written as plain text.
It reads 5947.7352 m³
